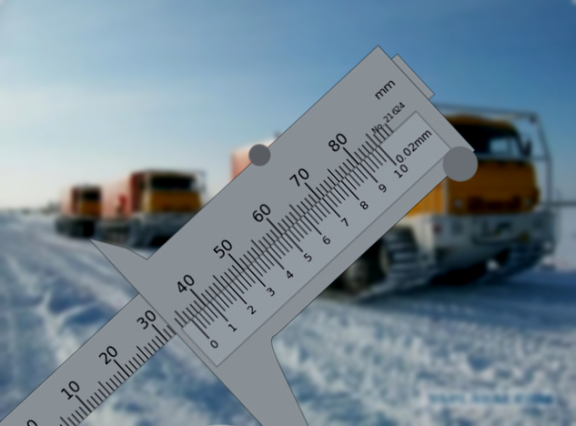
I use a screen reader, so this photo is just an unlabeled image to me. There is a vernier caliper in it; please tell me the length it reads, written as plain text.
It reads 36.2 mm
